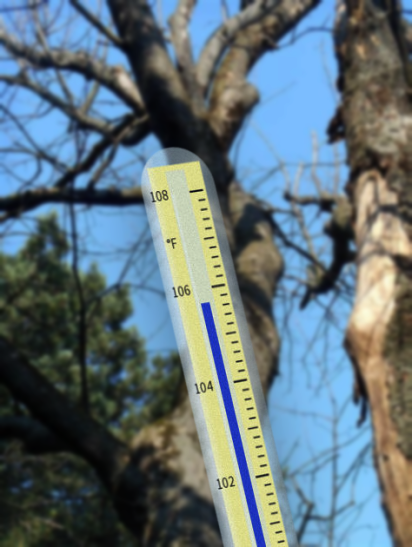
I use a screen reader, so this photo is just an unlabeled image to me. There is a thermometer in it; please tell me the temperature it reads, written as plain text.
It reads 105.7 °F
